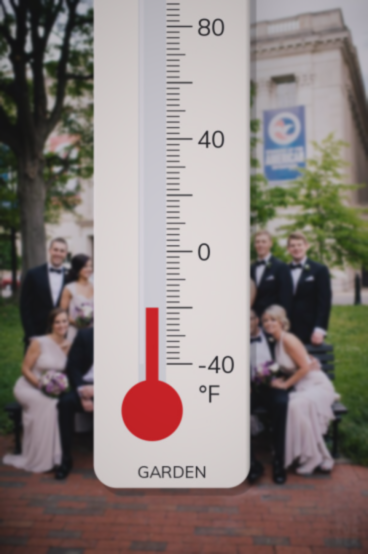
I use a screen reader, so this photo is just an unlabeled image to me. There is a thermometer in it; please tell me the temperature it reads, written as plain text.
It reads -20 °F
